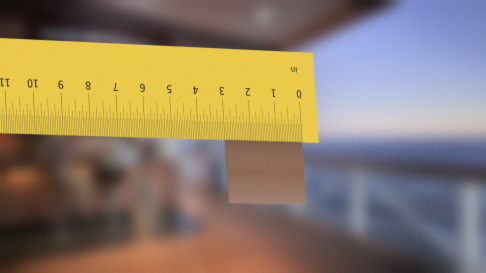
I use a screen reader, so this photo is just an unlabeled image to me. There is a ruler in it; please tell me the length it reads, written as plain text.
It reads 3 in
